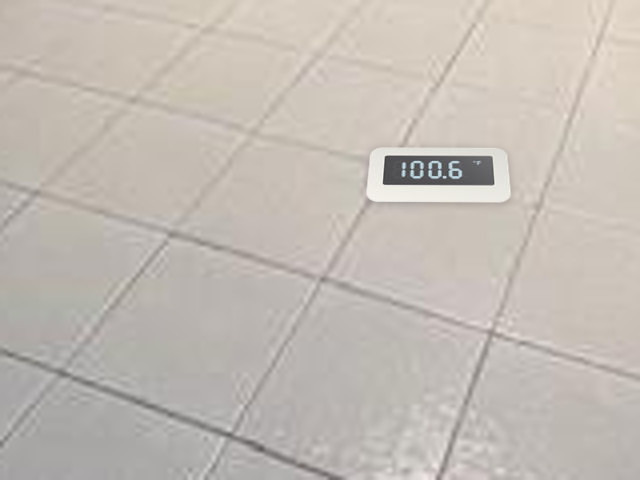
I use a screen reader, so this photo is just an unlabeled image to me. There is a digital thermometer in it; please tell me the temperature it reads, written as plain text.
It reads 100.6 °F
